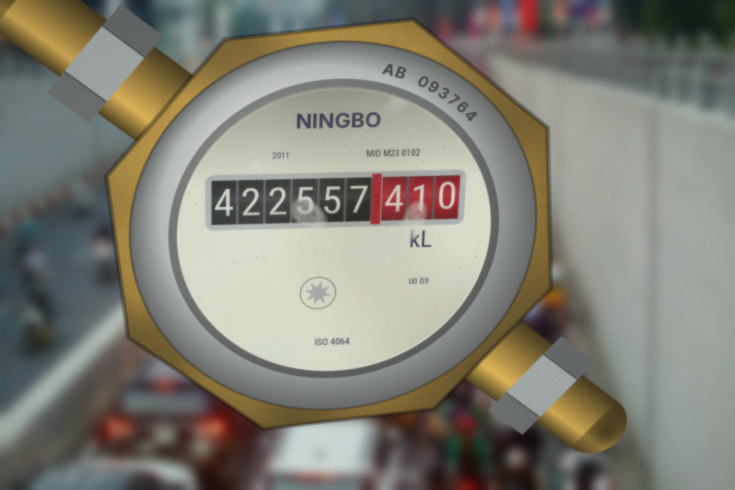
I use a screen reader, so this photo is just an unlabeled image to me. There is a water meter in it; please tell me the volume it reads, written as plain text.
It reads 422557.410 kL
